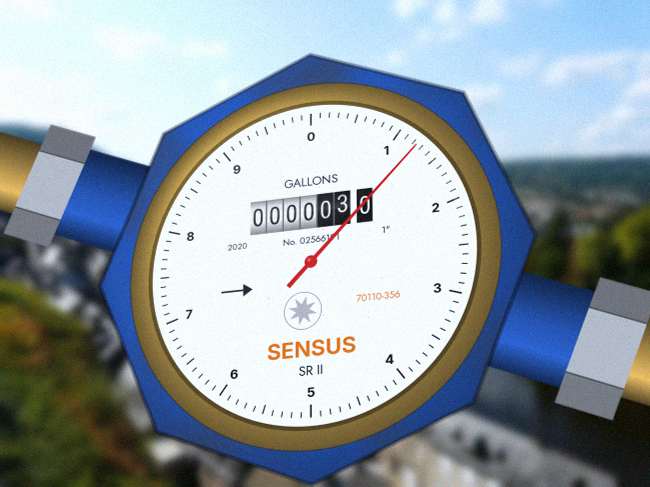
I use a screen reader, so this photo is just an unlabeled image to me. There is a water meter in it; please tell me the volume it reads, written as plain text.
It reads 31.2 gal
